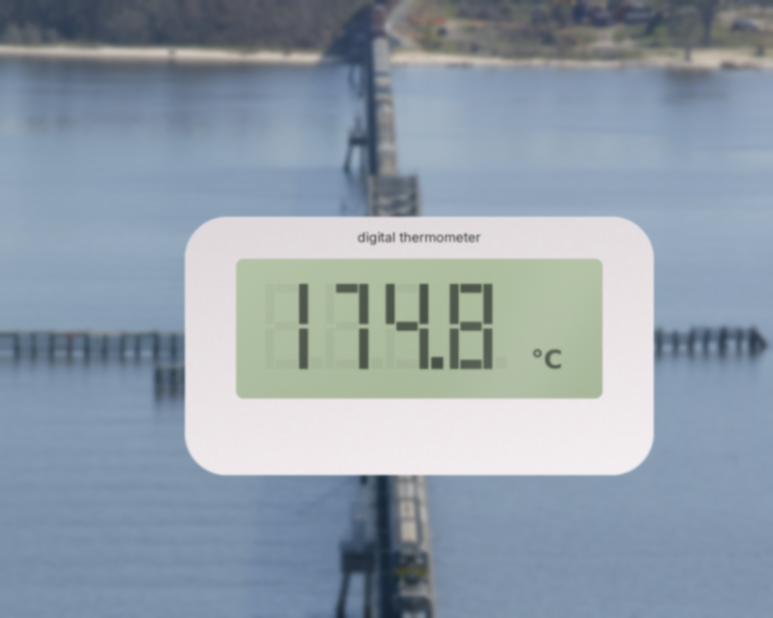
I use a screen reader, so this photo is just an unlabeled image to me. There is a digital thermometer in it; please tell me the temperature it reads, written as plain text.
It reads 174.8 °C
